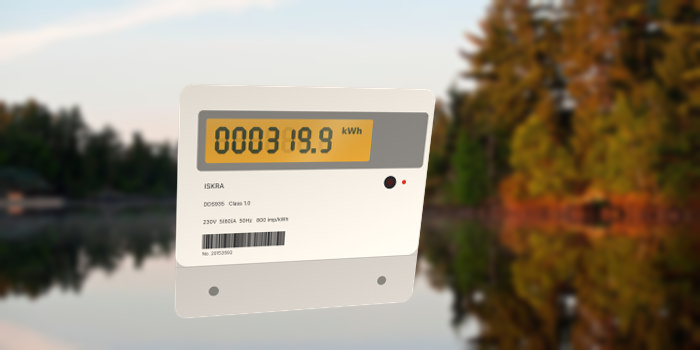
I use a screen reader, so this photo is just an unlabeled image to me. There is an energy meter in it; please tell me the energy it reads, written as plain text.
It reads 319.9 kWh
